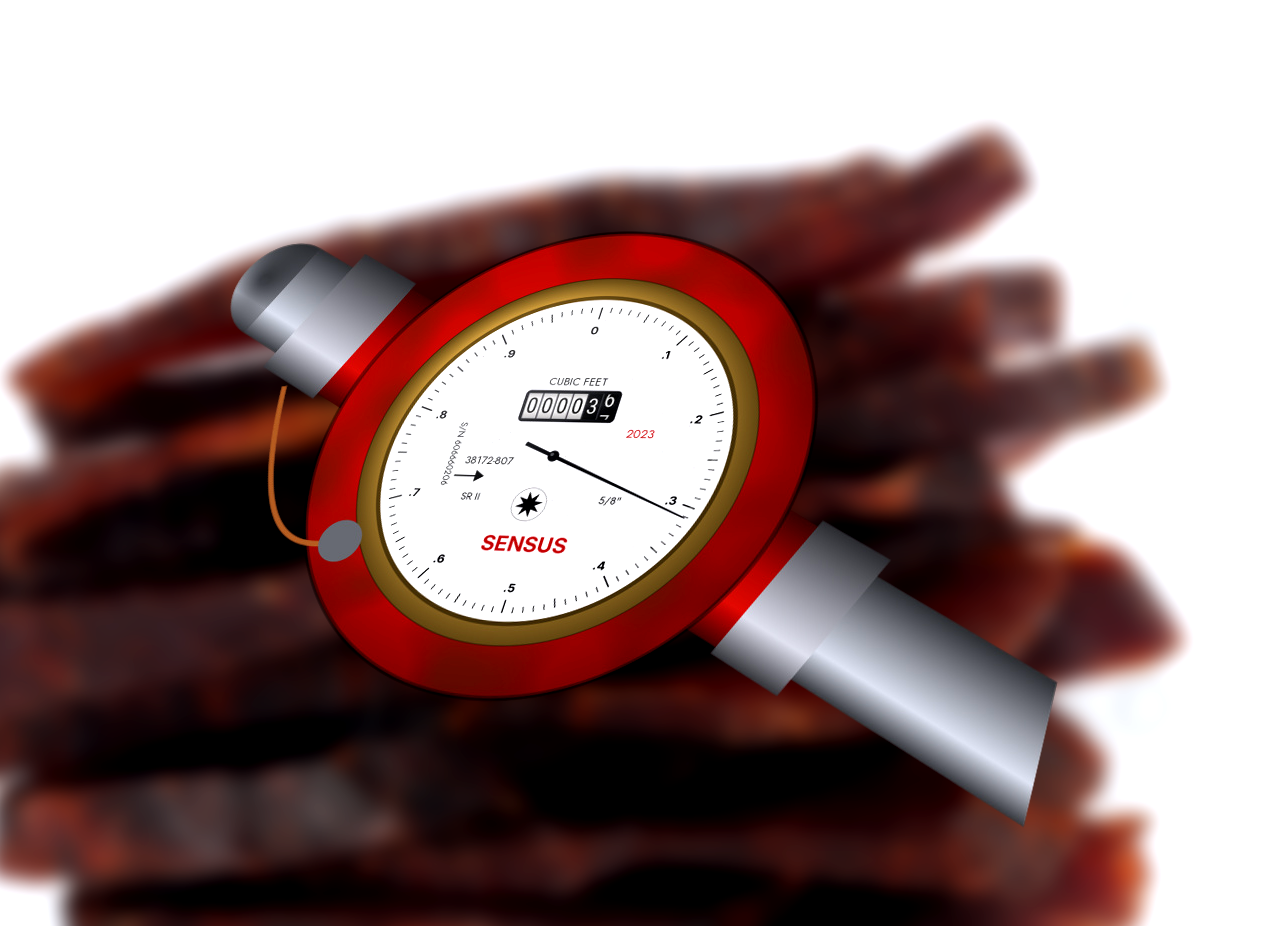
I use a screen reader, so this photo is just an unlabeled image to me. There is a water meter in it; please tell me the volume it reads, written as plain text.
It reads 36.31 ft³
